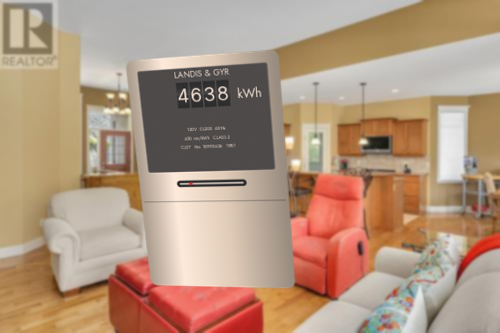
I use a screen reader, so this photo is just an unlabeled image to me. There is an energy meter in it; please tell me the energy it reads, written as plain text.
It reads 4638 kWh
